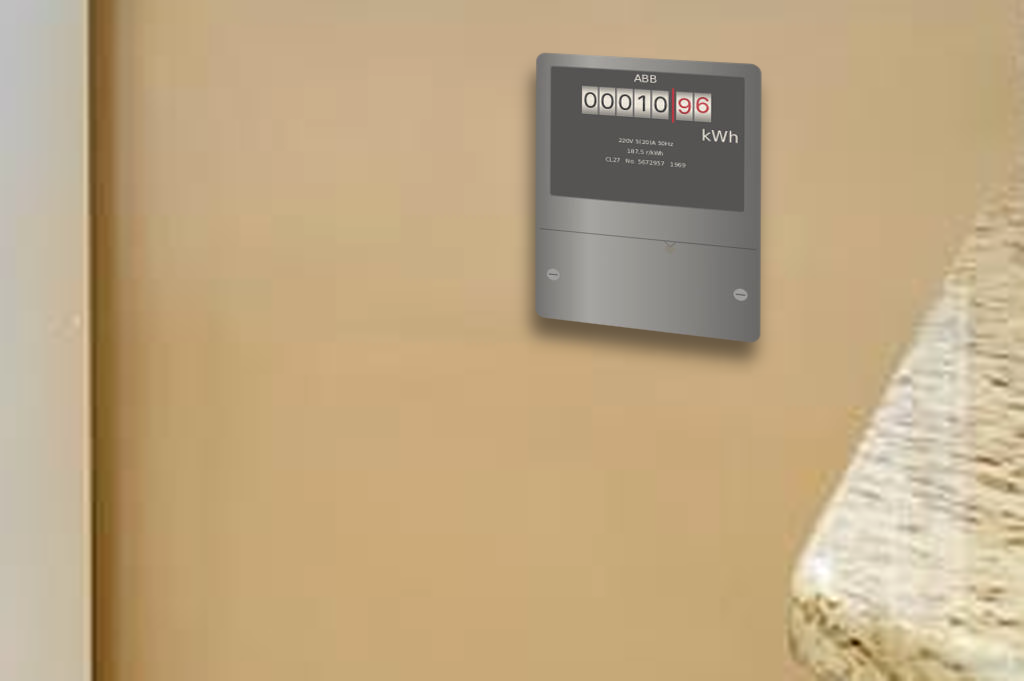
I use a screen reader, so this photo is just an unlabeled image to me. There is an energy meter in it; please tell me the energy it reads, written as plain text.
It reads 10.96 kWh
